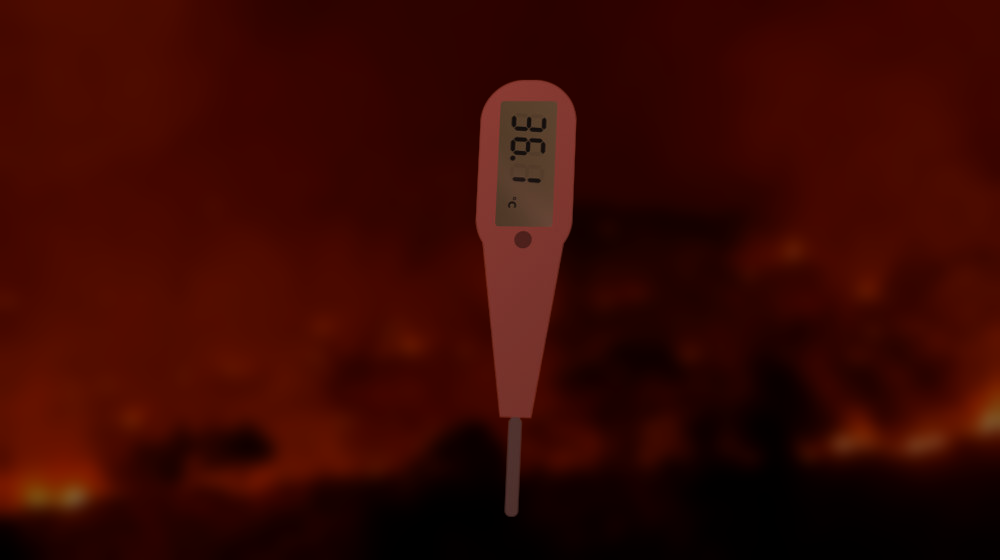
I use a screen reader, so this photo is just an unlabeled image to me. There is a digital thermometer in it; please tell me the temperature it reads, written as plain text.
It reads 36.1 °C
